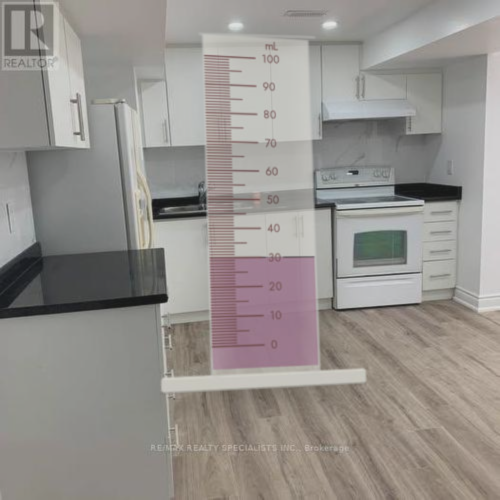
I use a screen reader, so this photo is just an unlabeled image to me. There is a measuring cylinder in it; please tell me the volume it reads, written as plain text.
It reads 30 mL
